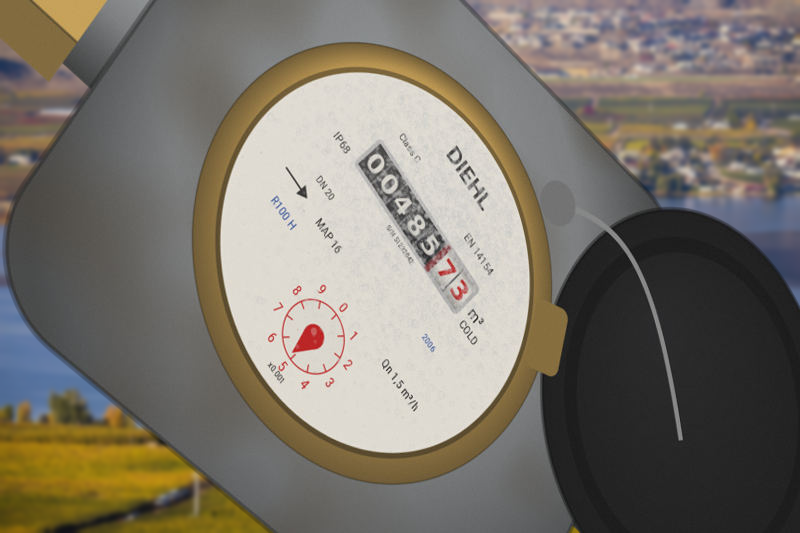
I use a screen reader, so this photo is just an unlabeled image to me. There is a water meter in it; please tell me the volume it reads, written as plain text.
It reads 485.735 m³
